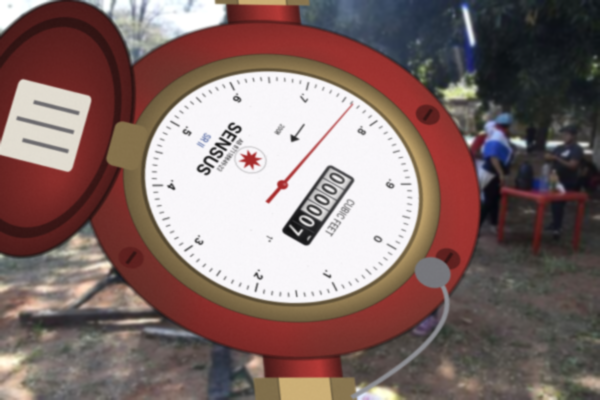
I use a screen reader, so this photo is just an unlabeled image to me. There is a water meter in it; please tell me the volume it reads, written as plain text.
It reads 6.76 ft³
